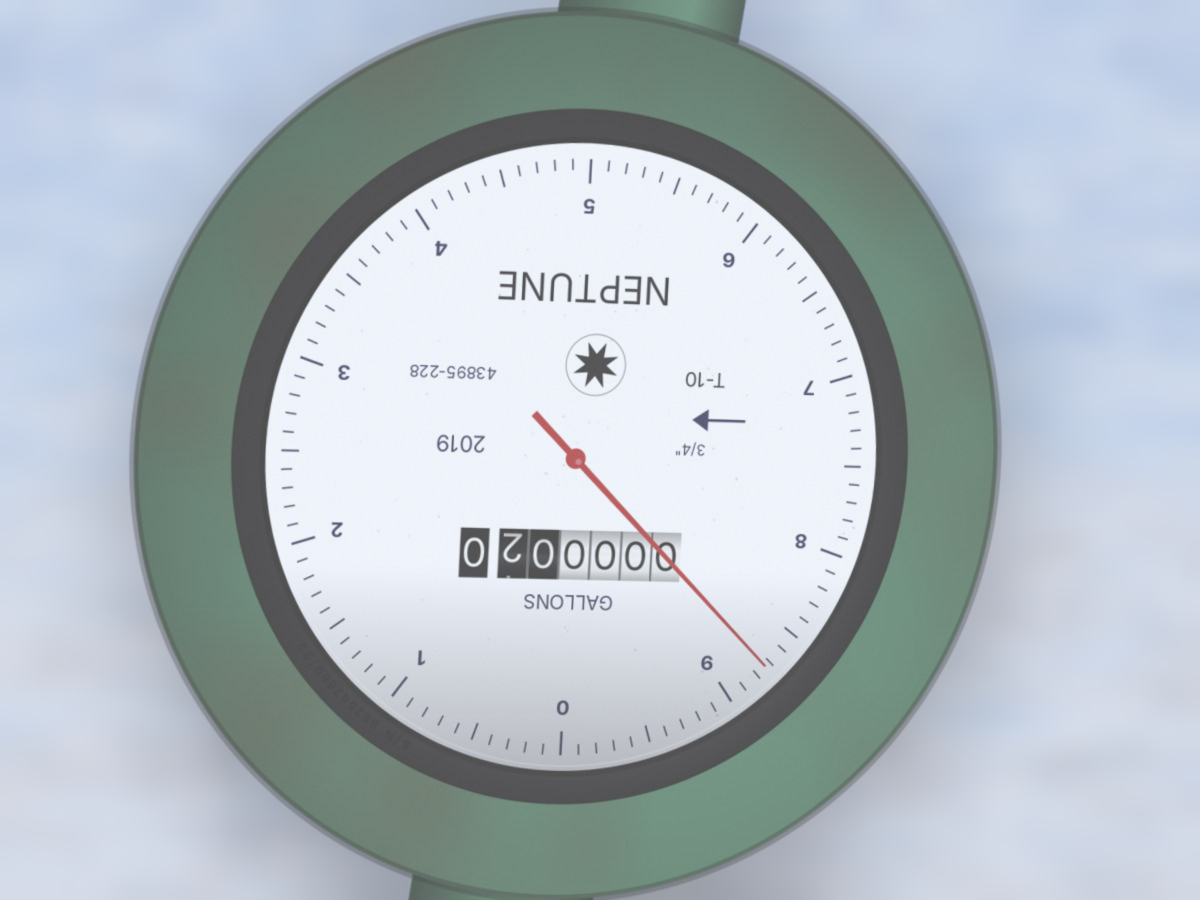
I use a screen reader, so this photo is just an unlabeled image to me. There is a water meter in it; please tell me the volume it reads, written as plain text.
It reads 18.7 gal
